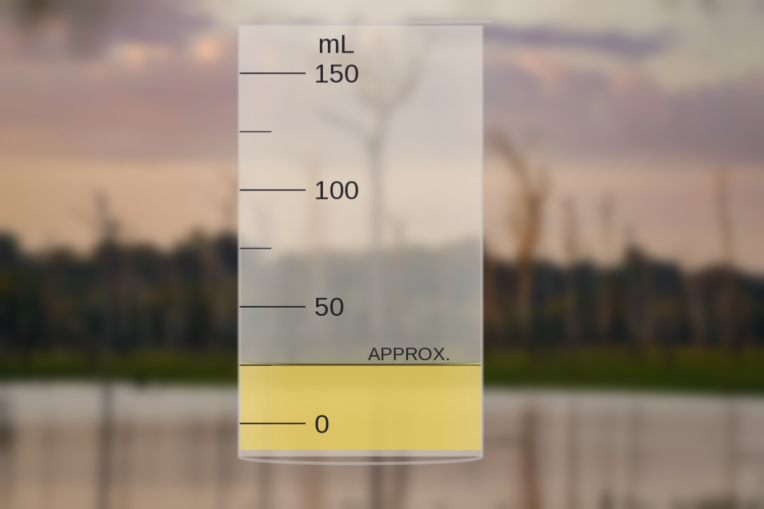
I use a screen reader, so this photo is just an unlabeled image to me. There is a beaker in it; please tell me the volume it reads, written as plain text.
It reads 25 mL
